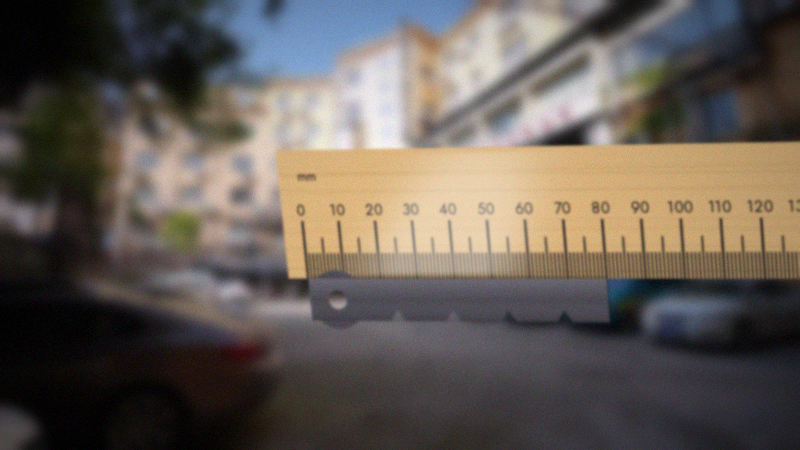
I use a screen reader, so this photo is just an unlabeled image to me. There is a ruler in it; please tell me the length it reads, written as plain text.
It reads 80 mm
